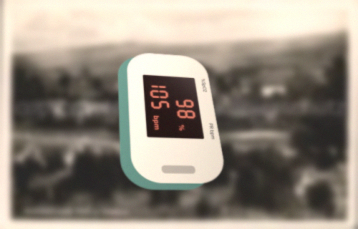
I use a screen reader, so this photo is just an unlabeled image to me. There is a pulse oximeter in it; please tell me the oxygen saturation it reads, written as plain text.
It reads 98 %
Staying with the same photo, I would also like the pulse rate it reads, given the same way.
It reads 105 bpm
